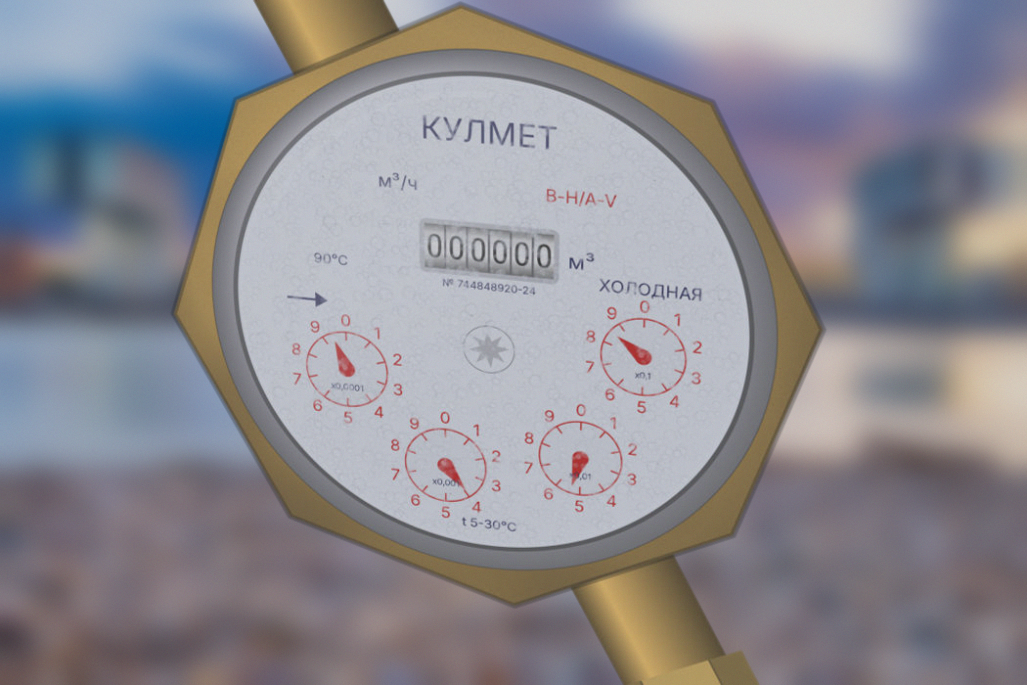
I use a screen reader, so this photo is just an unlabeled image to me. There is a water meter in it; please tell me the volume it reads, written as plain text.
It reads 0.8539 m³
